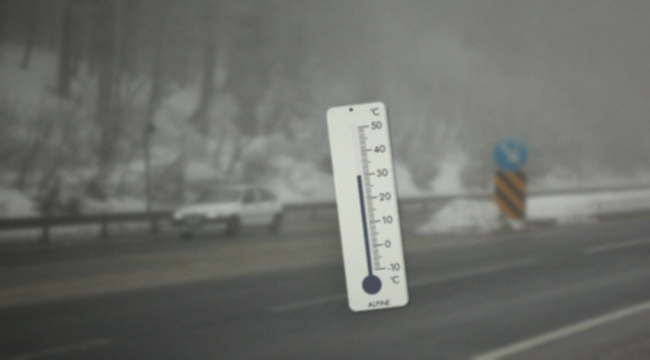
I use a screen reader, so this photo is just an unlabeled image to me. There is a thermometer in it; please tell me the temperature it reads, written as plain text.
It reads 30 °C
